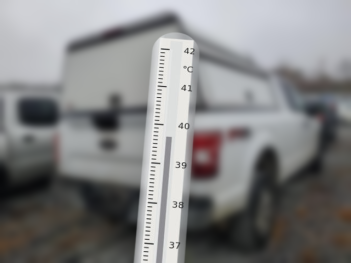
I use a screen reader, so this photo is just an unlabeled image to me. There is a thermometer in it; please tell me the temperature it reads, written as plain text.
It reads 39.7 °C
